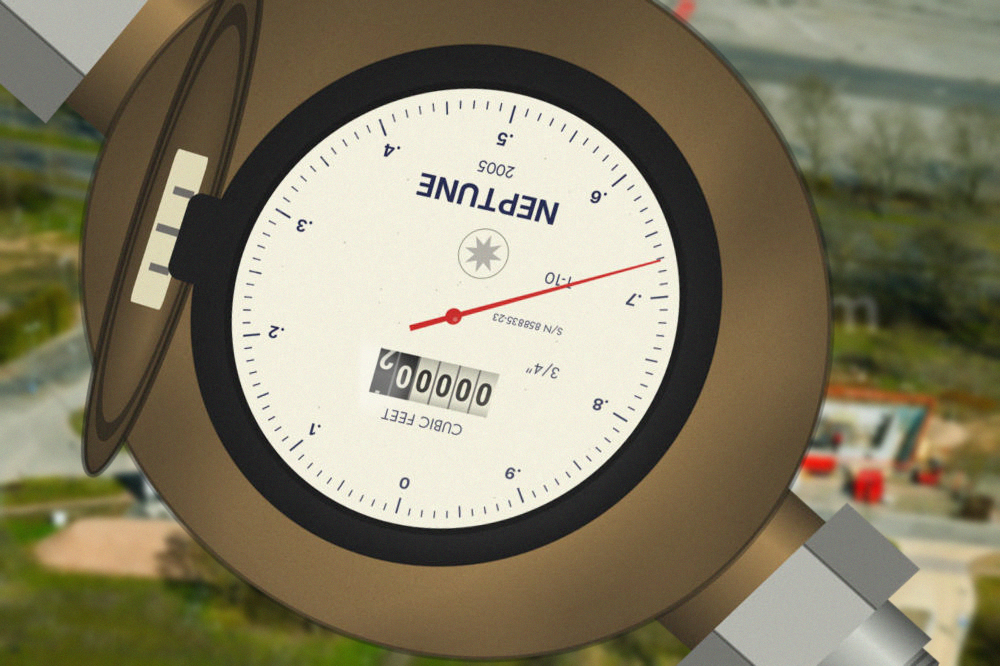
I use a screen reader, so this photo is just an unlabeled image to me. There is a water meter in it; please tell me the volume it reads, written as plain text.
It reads 1.67 ft³
